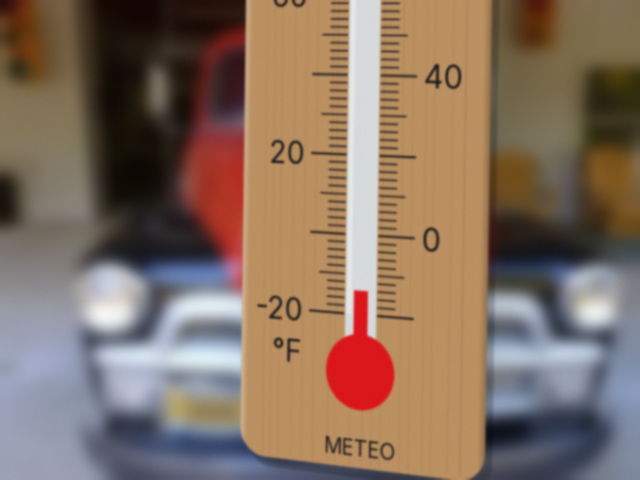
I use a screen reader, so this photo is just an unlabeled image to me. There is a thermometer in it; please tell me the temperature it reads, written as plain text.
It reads -14 °F
